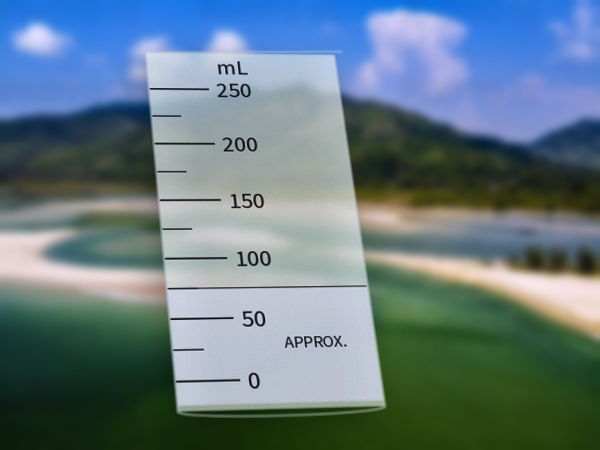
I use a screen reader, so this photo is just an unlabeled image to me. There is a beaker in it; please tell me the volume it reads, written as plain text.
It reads 75 mL
